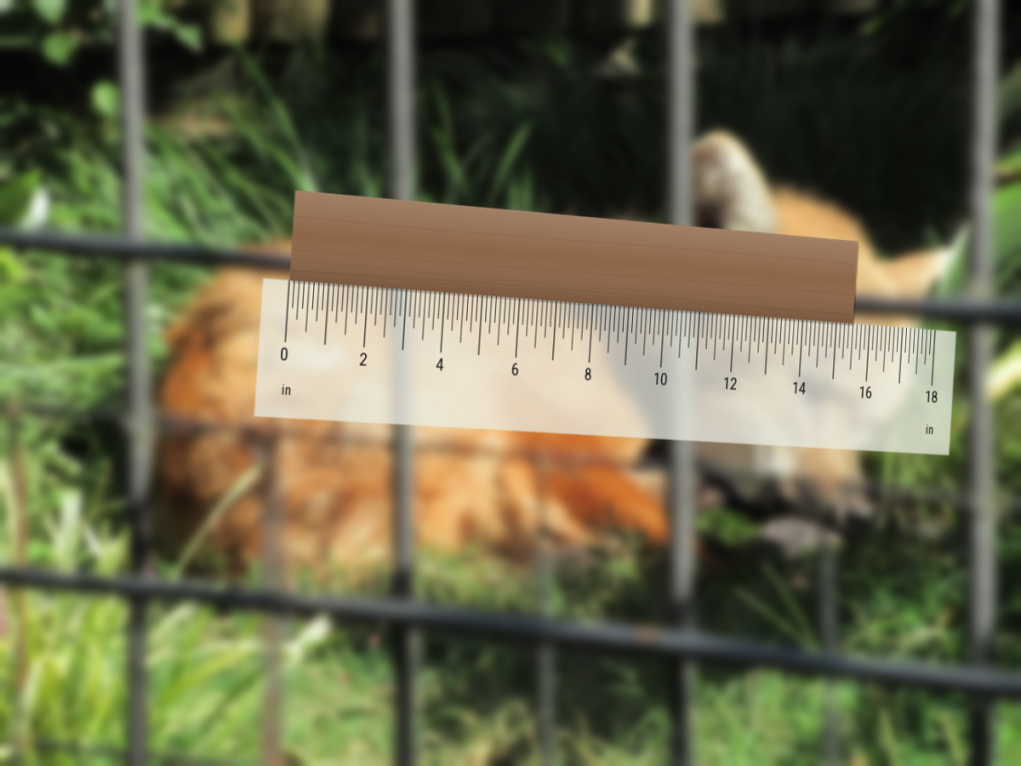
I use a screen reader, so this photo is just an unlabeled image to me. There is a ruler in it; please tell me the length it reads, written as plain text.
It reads 15.5 in
